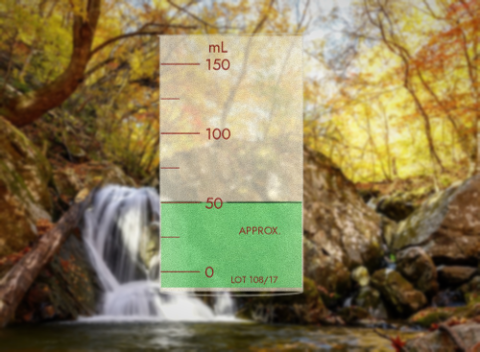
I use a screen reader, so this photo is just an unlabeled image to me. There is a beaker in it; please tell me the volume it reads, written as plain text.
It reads 50 mL
